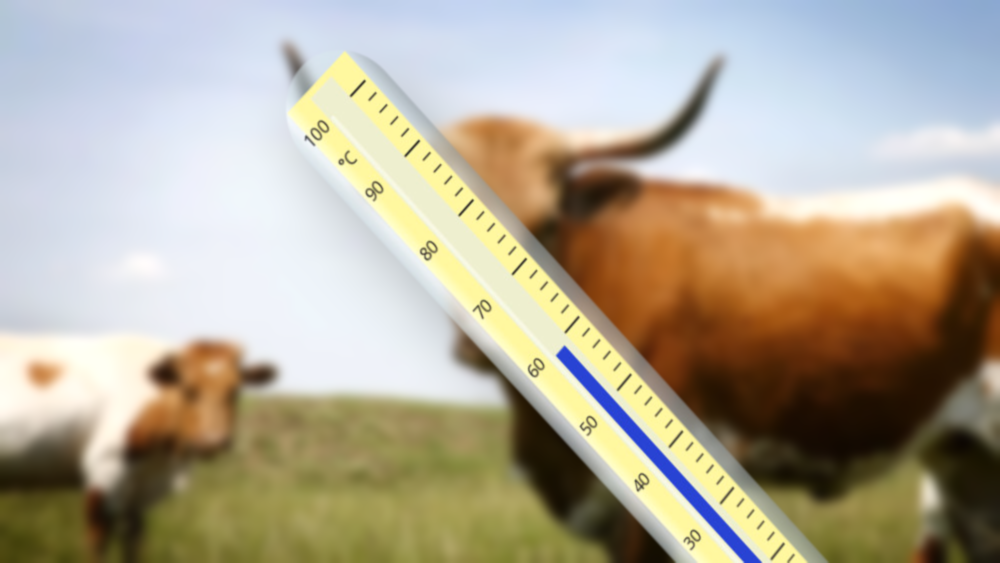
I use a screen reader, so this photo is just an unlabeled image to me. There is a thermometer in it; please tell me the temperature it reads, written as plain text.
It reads 59 °C
